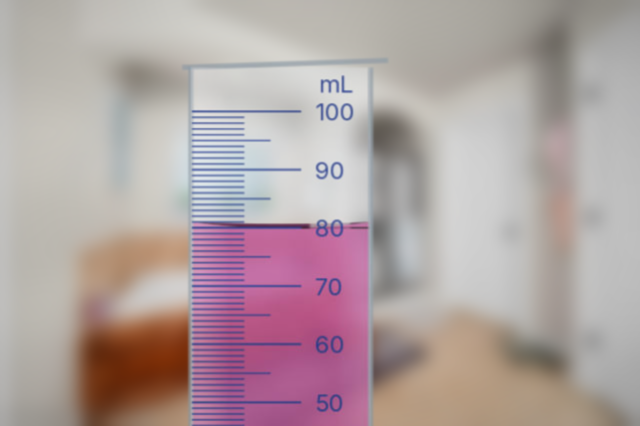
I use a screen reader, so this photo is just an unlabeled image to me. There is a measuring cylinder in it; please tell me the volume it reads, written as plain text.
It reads 80 mL
